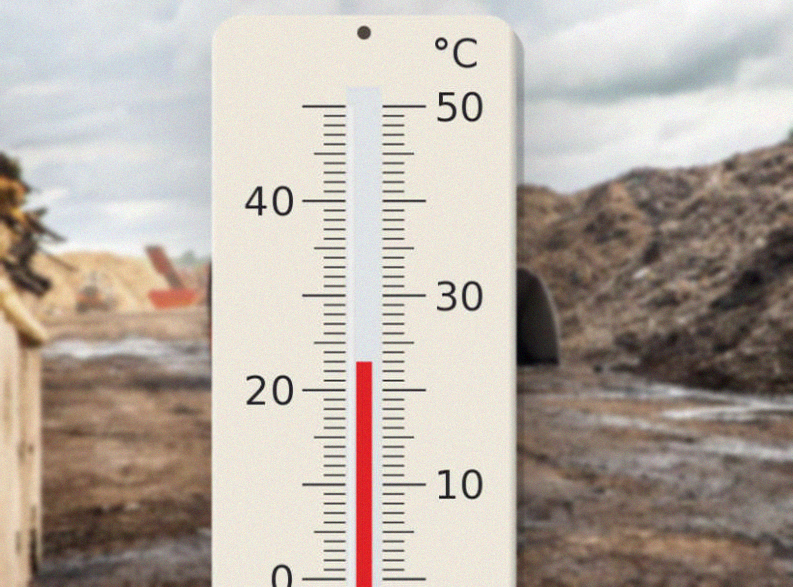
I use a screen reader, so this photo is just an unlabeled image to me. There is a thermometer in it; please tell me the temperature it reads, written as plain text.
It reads 23 °C
